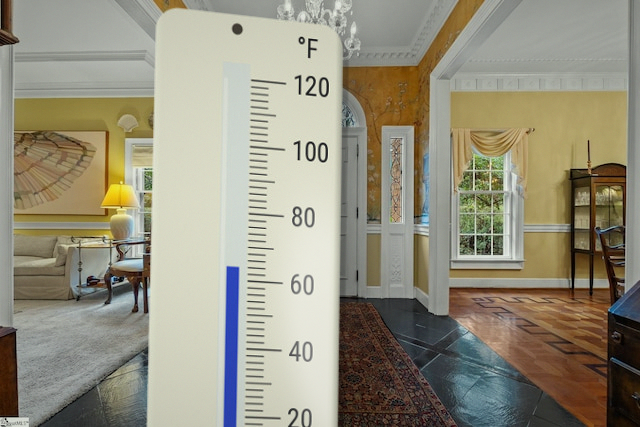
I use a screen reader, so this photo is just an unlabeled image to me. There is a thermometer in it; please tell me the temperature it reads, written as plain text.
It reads 64 °F
